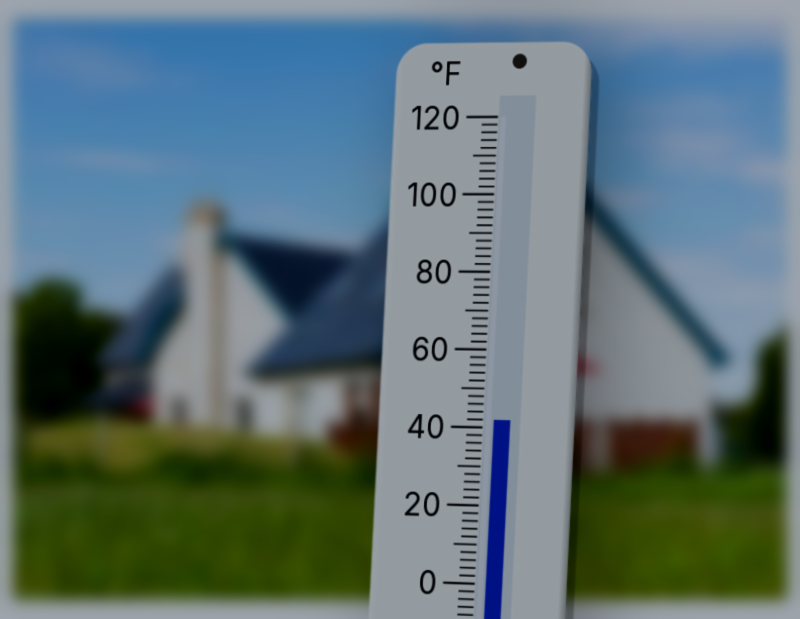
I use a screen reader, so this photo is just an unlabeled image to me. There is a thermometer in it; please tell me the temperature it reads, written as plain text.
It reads 42 °F
